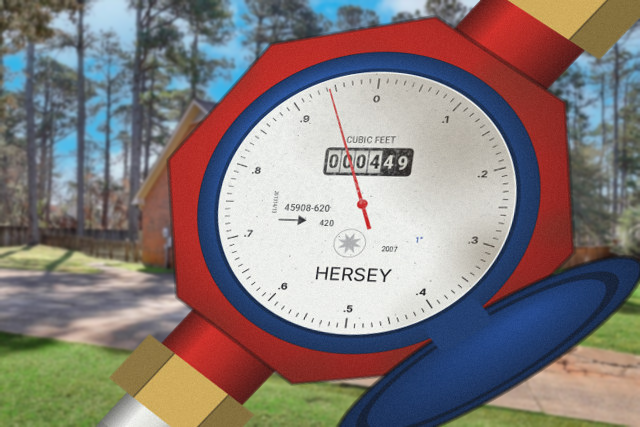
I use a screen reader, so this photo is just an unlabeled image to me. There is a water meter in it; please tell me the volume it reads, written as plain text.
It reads 448.94 ft³
